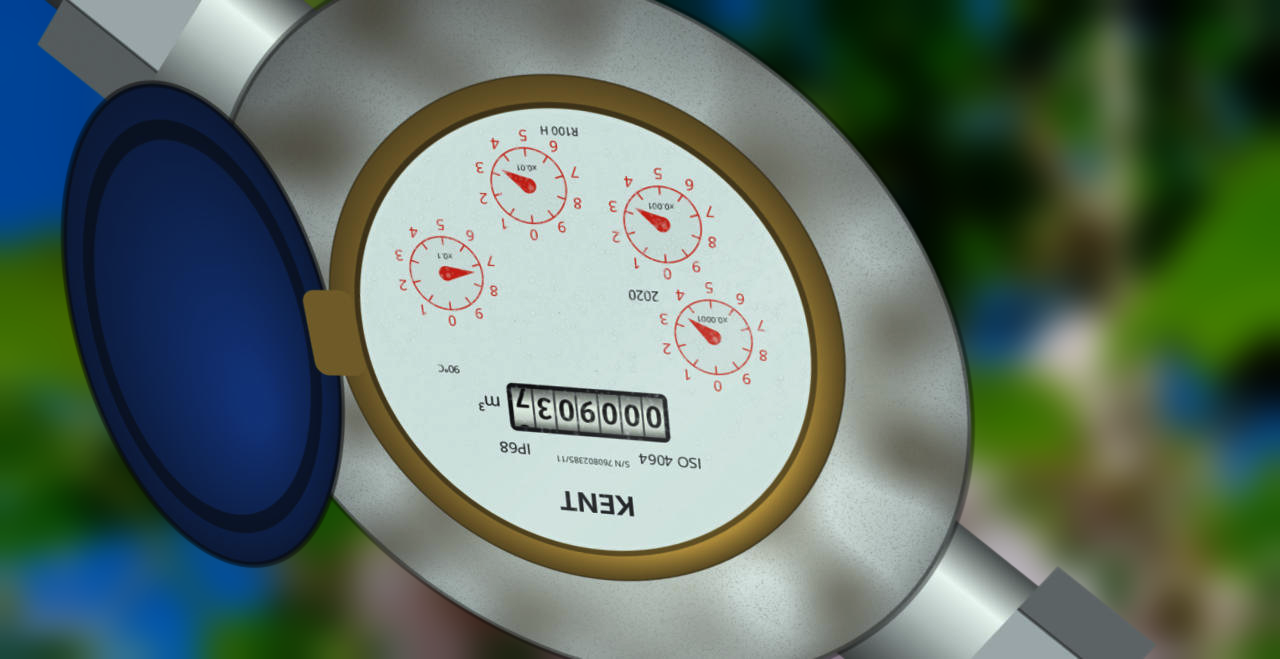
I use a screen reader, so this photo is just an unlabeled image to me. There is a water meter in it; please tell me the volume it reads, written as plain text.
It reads 9036.7333 m³
